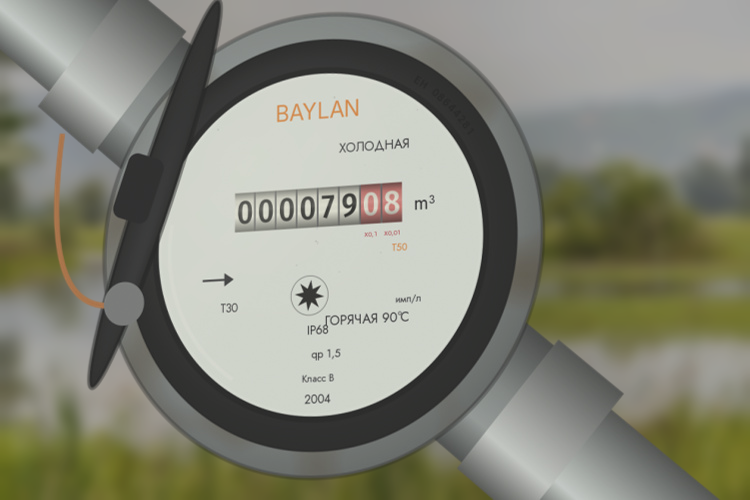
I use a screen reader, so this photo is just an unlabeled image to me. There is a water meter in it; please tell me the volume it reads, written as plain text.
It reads 79.08 m³
